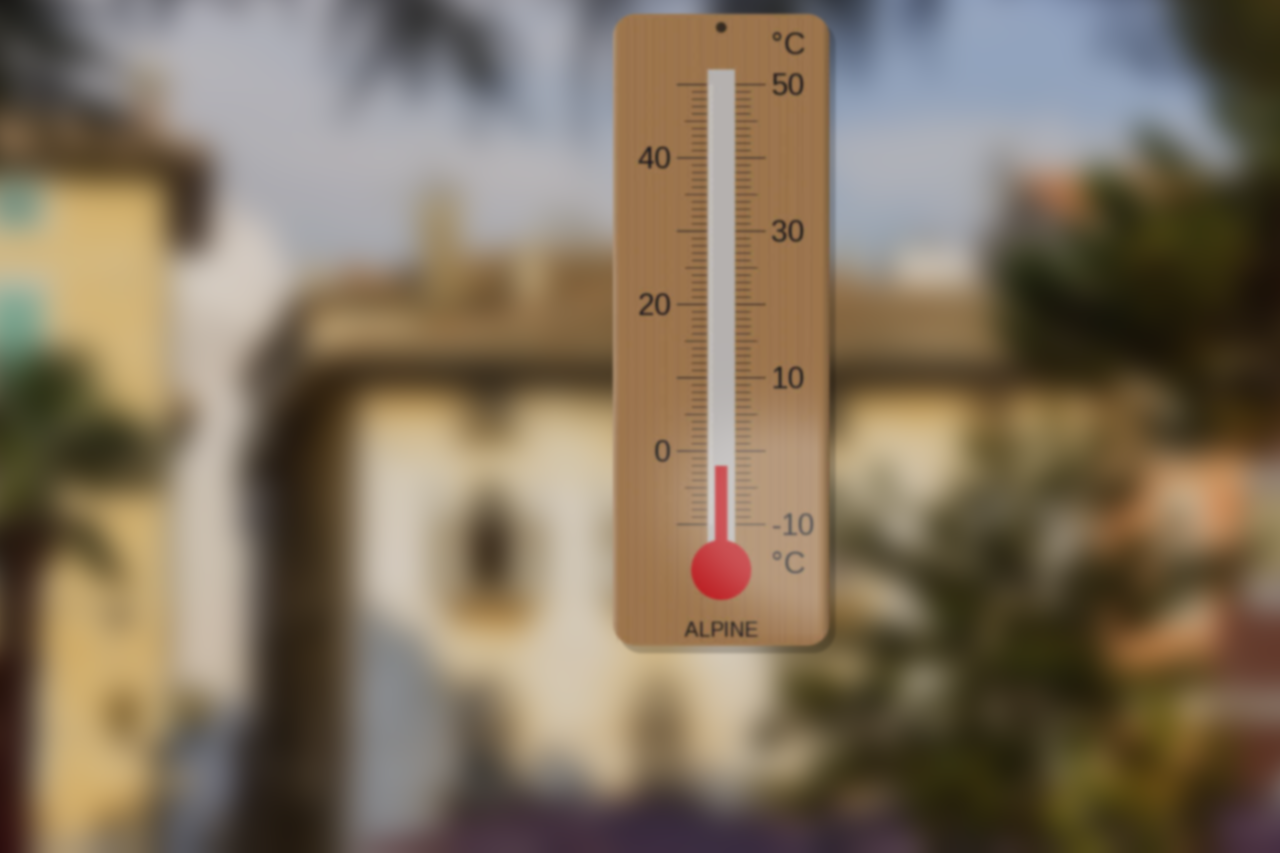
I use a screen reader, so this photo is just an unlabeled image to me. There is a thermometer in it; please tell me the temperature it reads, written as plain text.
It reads -2 °C
